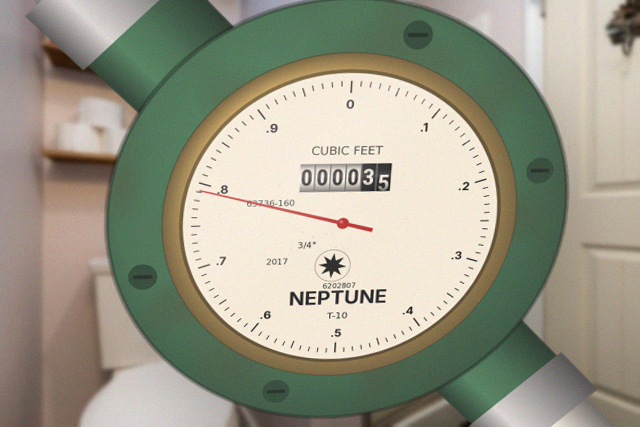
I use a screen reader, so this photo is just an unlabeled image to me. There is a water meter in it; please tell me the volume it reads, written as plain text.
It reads 34.79 ft³
